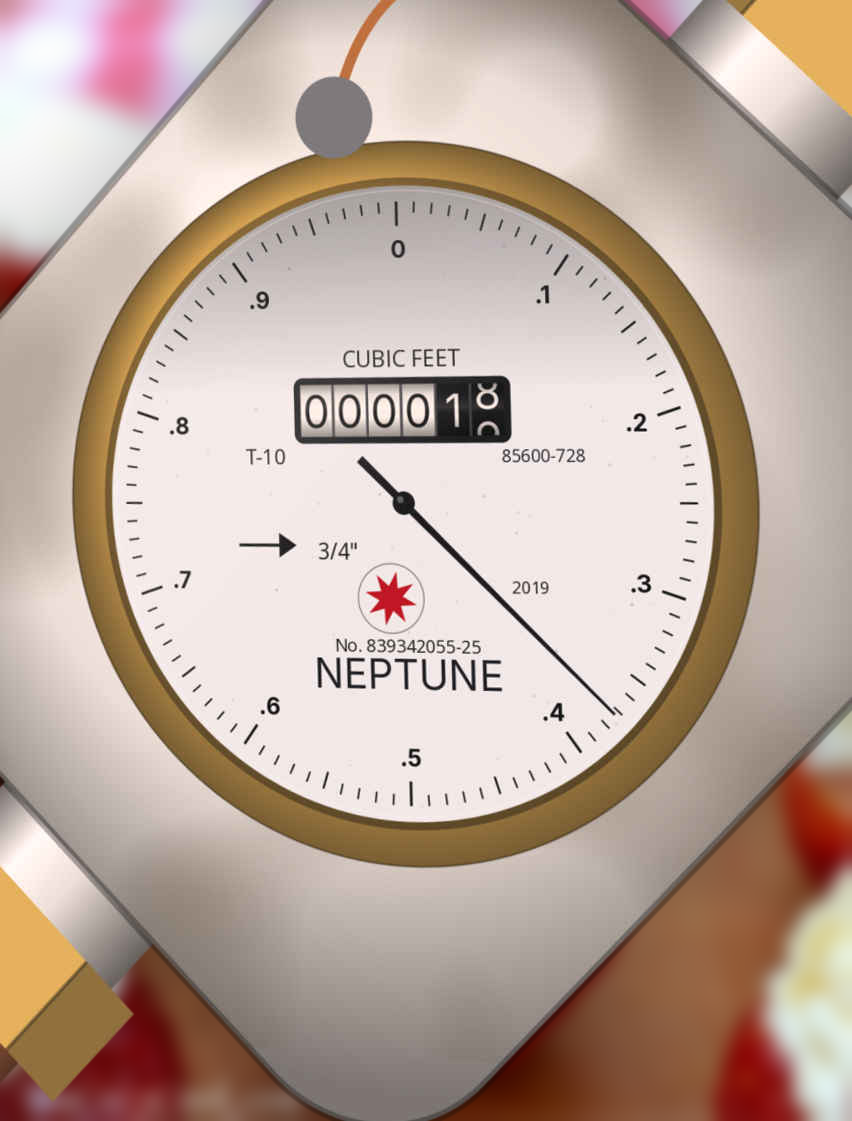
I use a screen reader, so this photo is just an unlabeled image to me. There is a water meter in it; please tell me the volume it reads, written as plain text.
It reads 18.37 ft³
